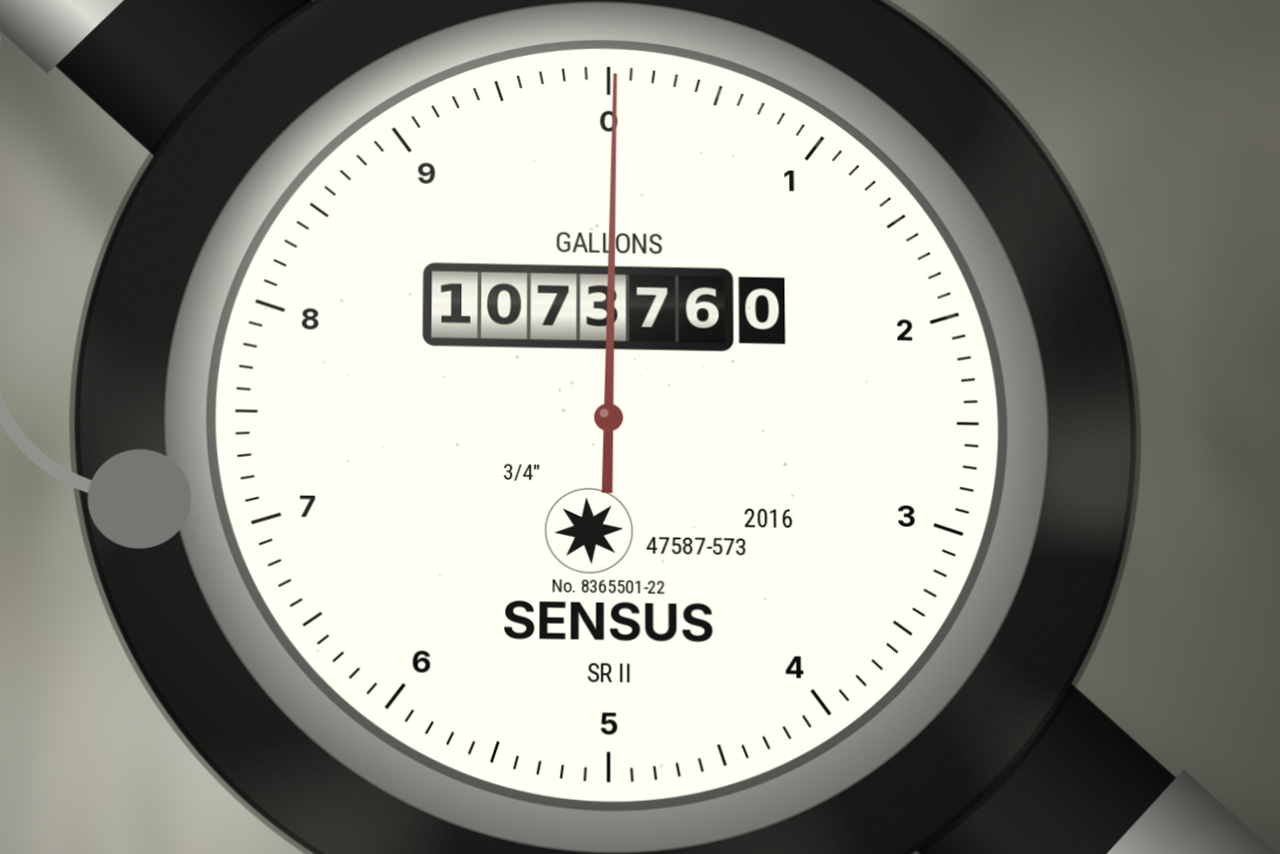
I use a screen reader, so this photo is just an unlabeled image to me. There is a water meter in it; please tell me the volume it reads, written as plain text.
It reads 1073760.0 gal
